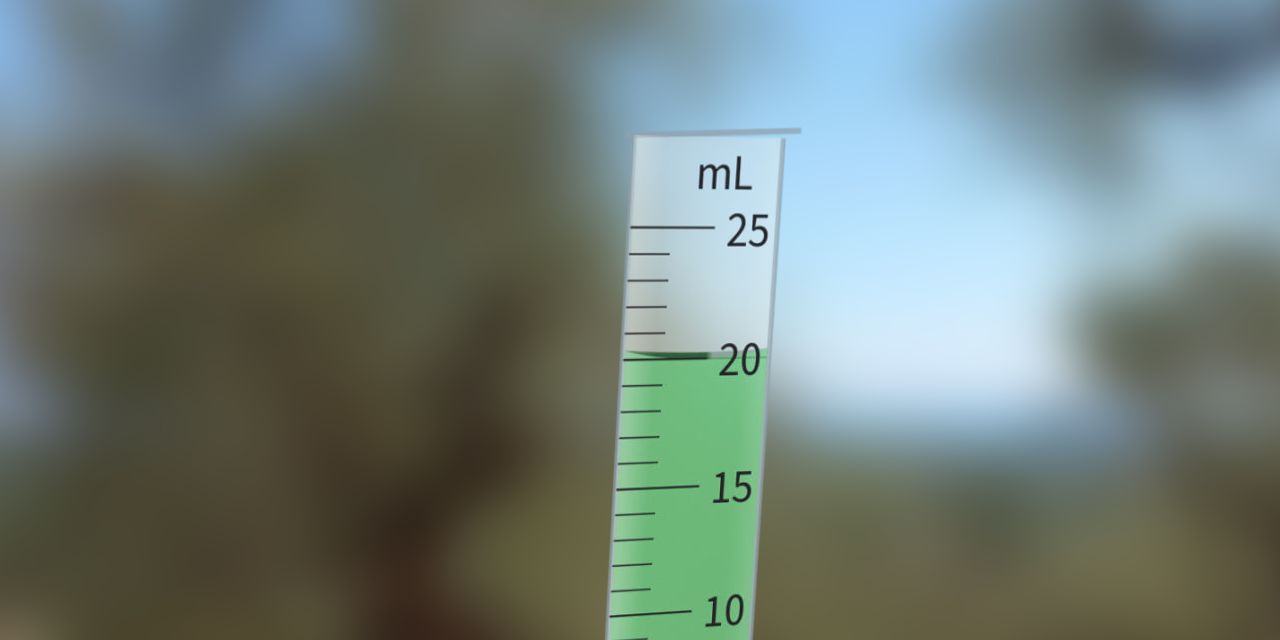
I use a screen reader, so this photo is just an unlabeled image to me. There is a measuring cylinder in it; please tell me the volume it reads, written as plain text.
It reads 20 mL
